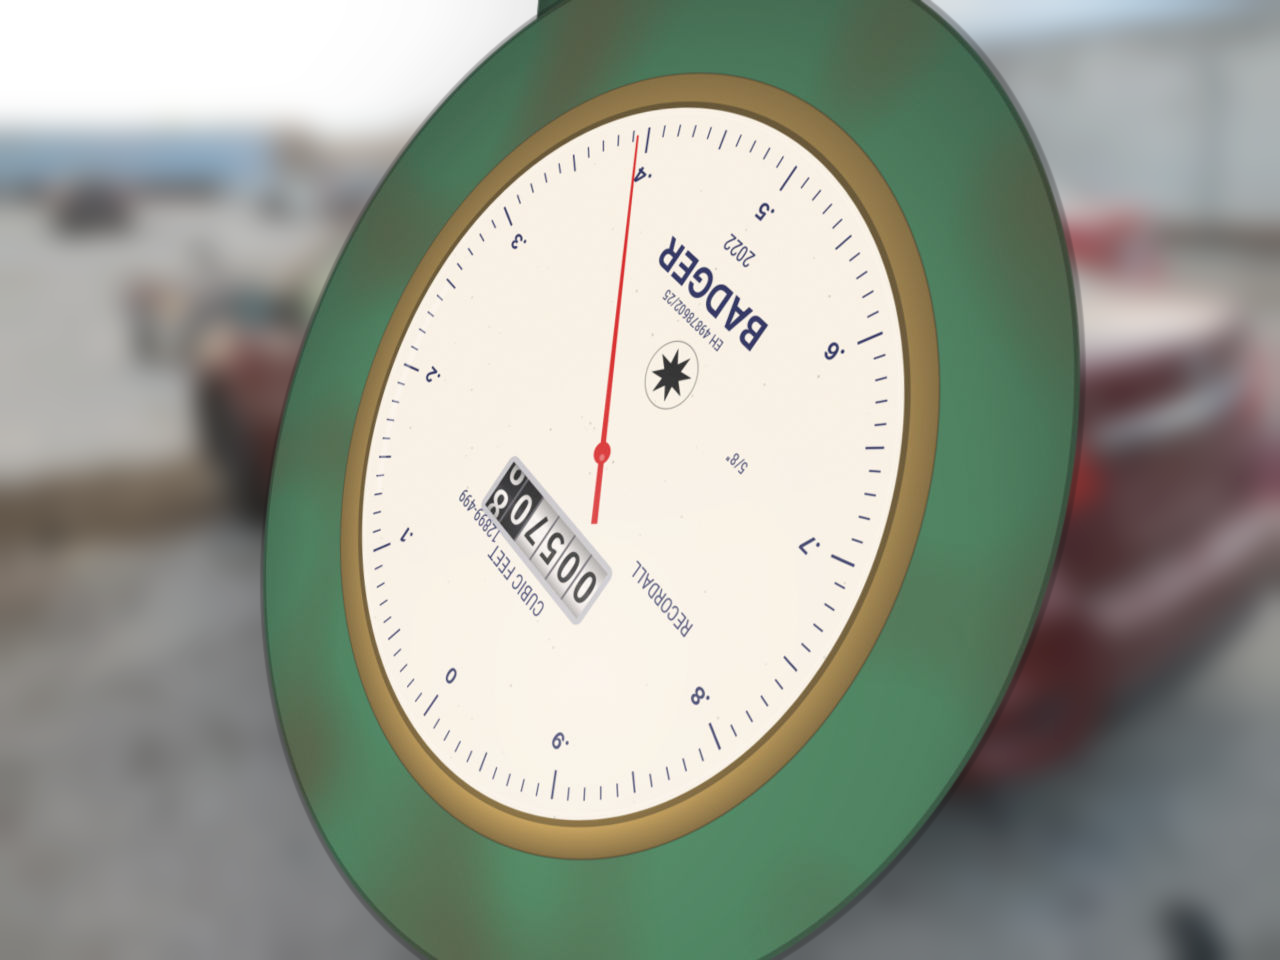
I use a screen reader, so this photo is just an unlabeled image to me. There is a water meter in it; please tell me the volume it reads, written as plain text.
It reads 5708.39 ft³
